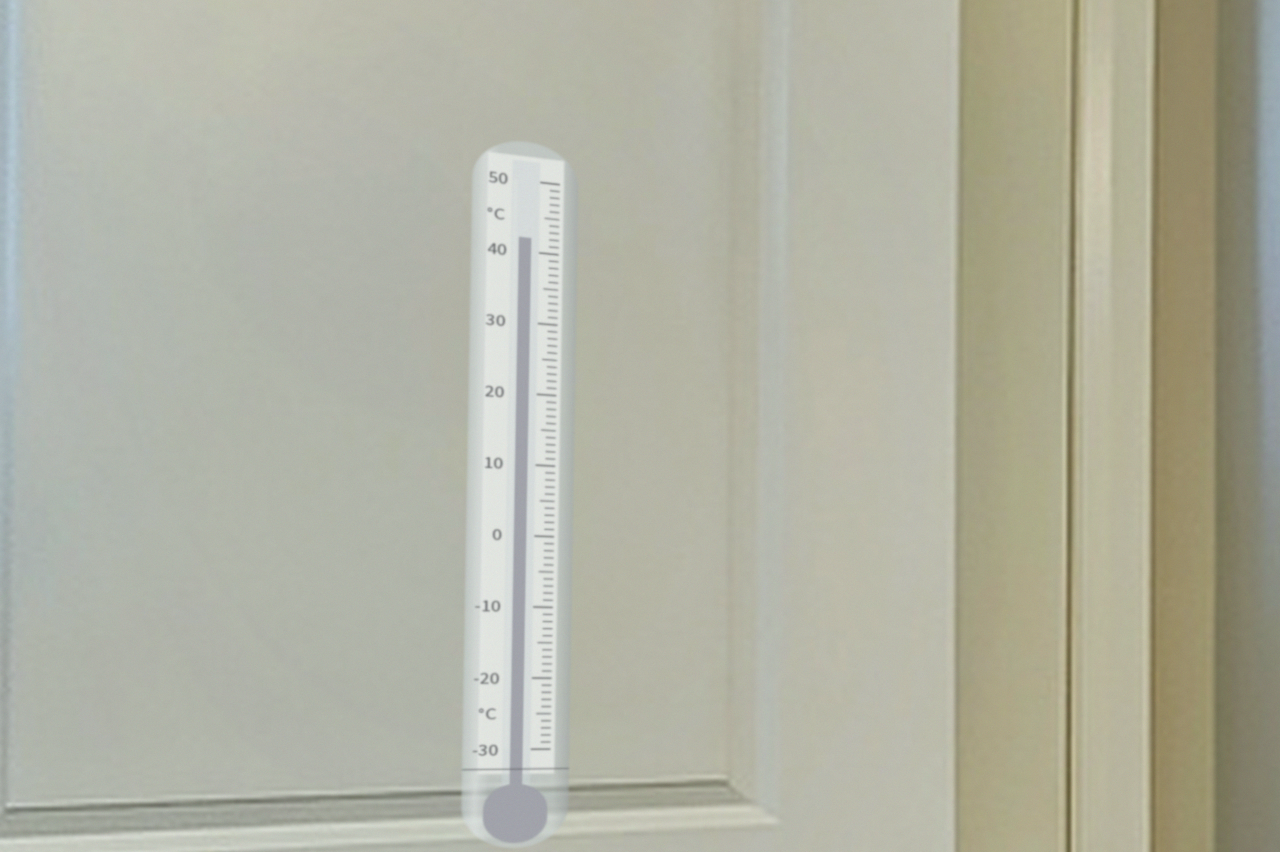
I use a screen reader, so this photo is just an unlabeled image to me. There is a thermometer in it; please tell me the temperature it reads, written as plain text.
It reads 42 °C
